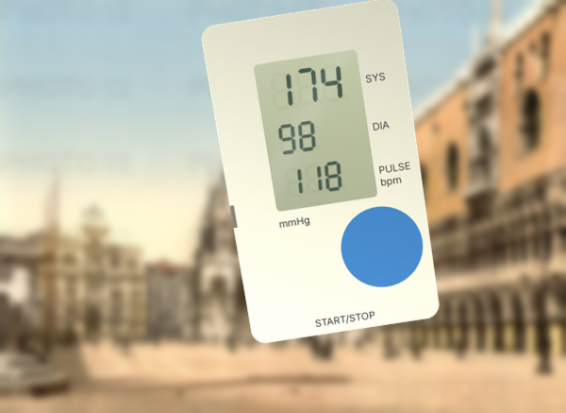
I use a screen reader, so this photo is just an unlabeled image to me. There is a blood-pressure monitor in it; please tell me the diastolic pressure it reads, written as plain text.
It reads 98 mmHg
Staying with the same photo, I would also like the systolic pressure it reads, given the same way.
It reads 174 mmHg
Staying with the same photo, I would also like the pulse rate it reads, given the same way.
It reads 118 bpm
